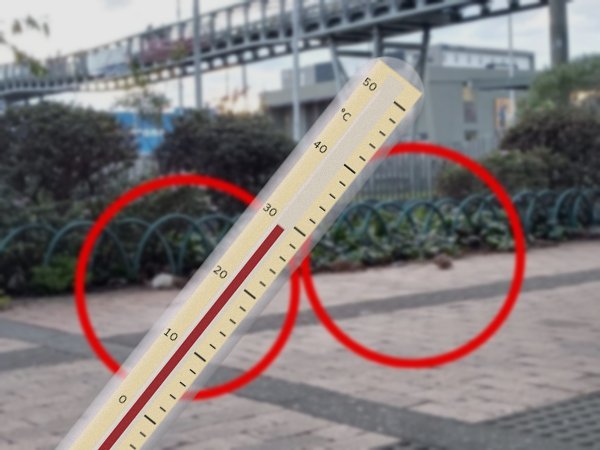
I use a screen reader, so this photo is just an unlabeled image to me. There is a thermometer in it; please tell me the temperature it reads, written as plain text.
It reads 29 °C
